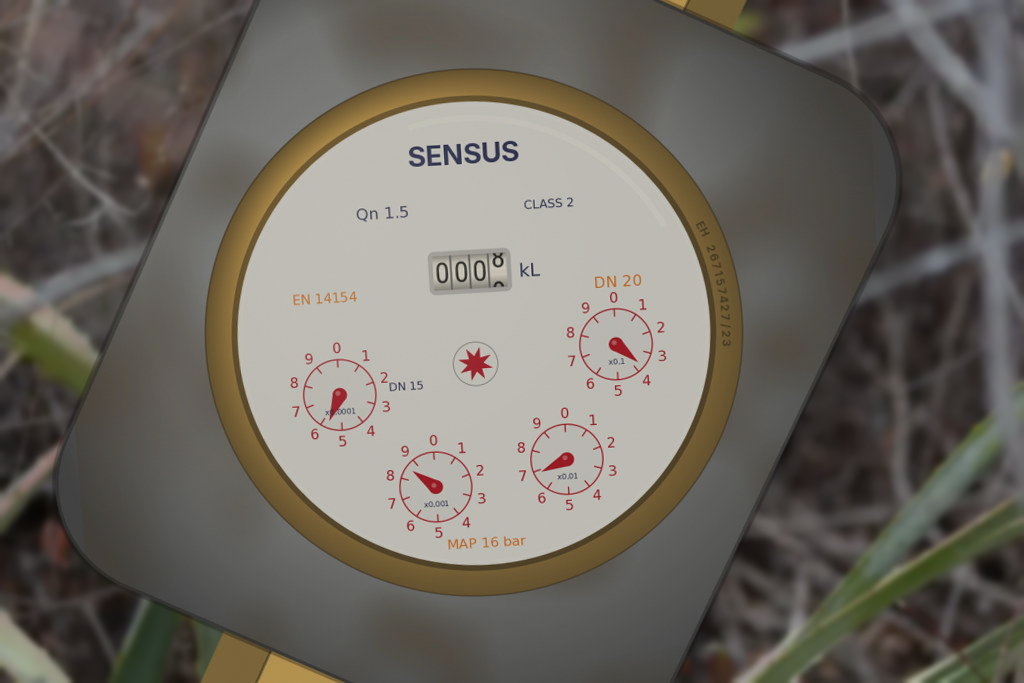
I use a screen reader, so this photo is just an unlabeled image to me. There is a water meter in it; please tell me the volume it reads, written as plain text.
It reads 8.3685 kL
